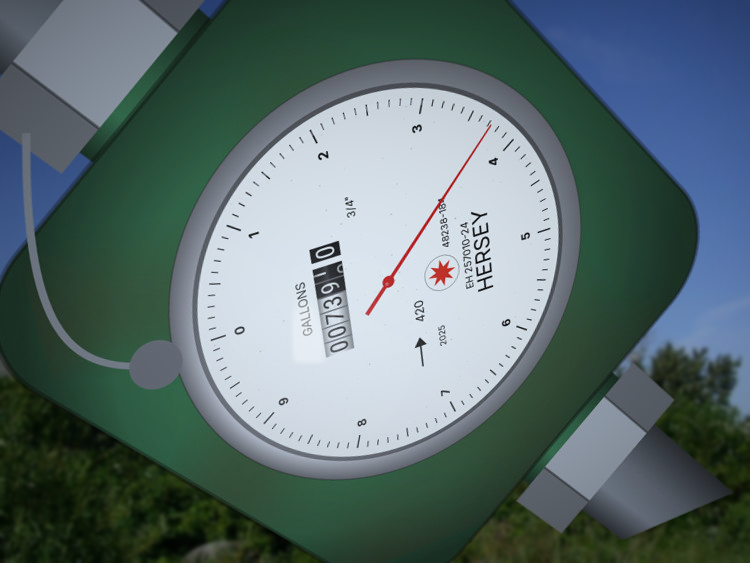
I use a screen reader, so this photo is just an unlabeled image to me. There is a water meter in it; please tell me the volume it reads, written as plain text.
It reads 73913.7 gal
